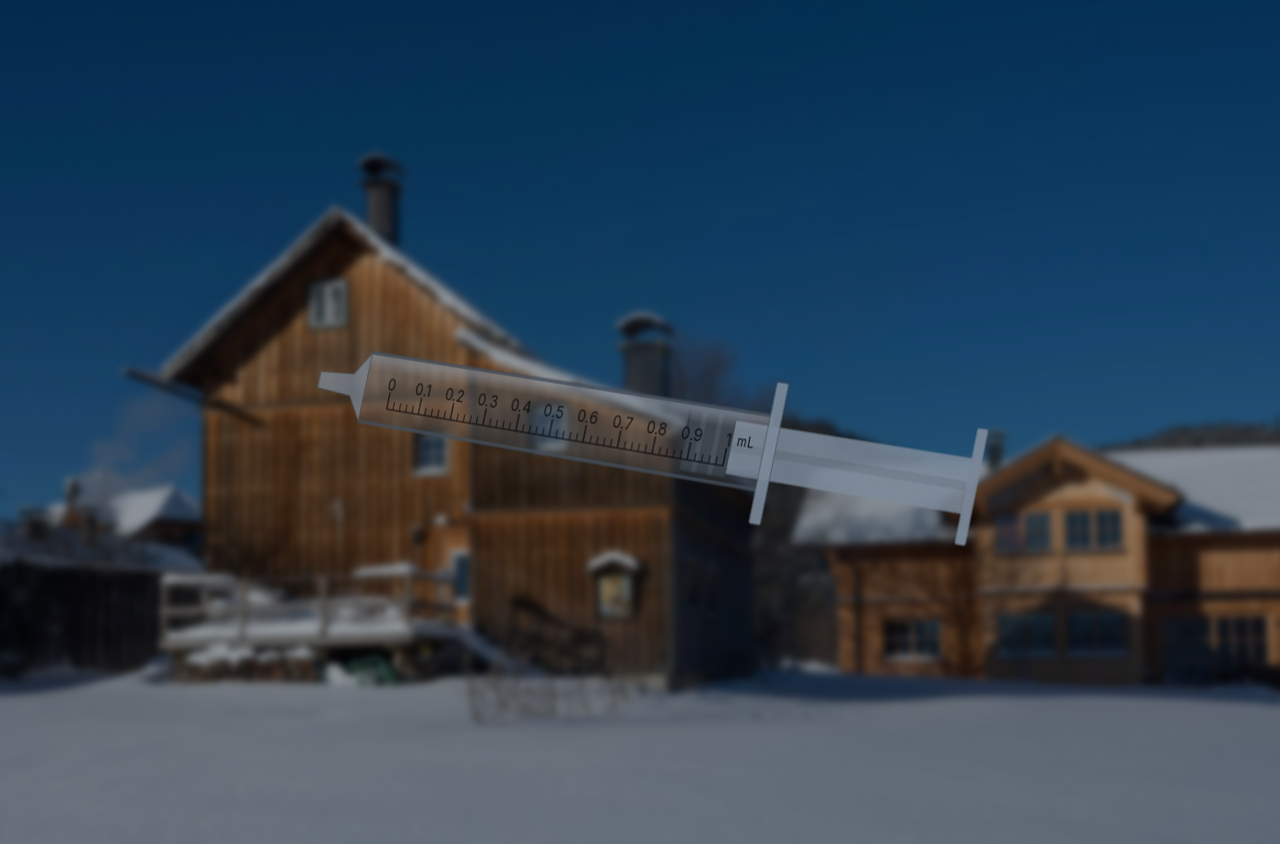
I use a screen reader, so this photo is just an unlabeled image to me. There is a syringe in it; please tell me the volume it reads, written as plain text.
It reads 0.88 mL
